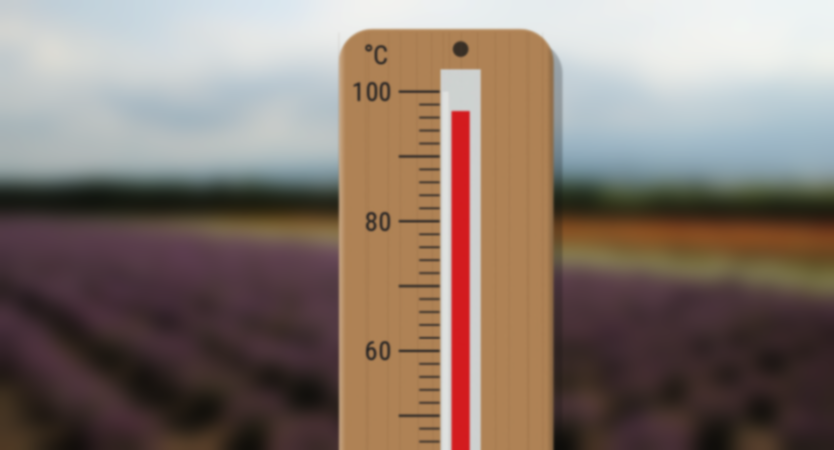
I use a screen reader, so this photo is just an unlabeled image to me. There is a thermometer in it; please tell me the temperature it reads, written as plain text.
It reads 97 °C
